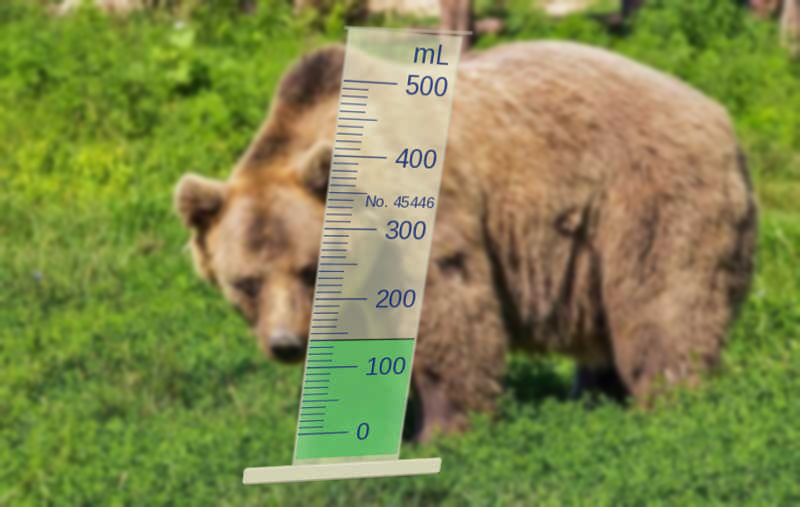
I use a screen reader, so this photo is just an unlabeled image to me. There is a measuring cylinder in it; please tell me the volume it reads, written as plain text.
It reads 140 mL
